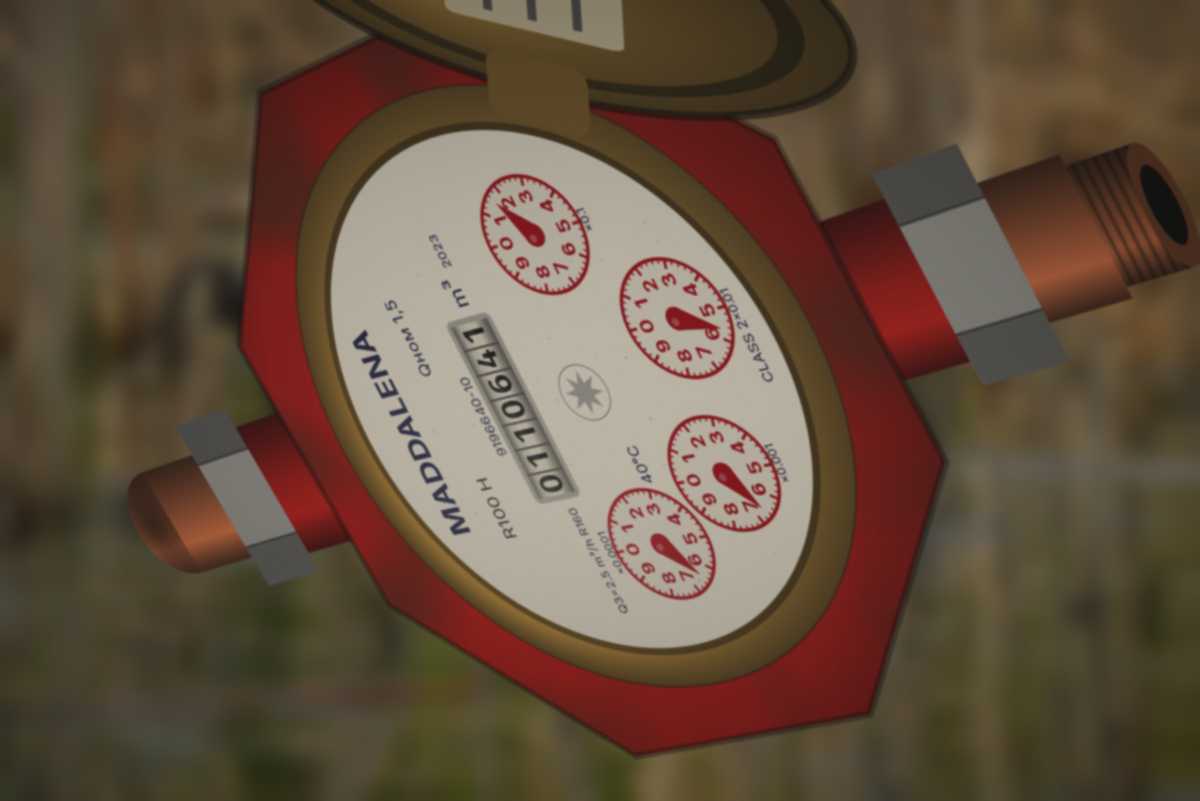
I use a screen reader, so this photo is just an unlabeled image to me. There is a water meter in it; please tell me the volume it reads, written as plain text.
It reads 110641.1566 m³
